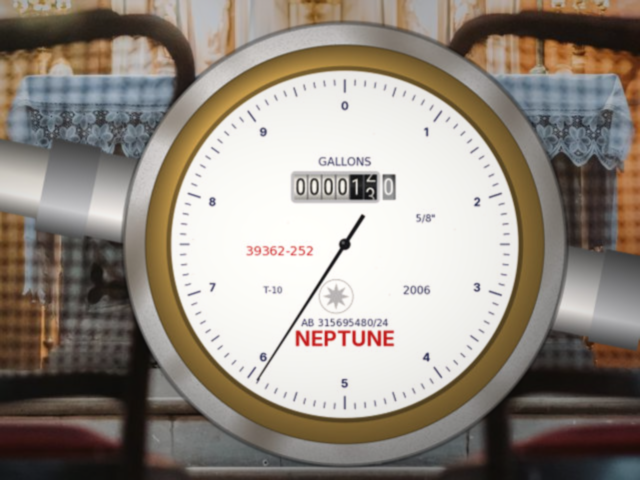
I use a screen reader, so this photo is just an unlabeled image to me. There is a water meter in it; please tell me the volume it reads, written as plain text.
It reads 125.9 gal
